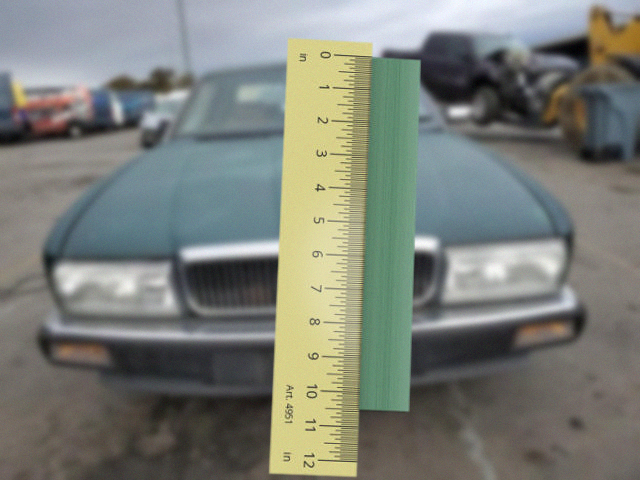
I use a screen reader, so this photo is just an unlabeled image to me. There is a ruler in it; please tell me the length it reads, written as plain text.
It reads 10.5 in
